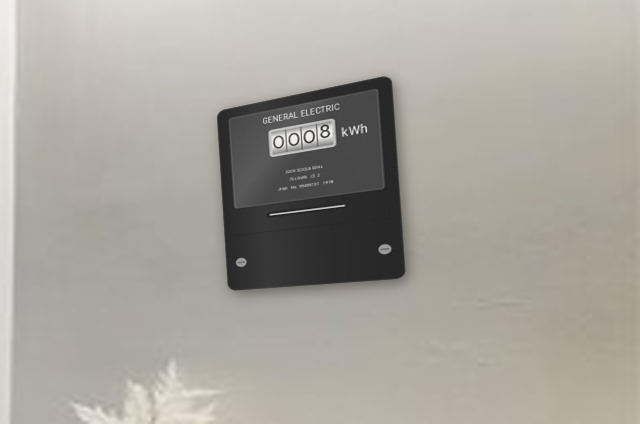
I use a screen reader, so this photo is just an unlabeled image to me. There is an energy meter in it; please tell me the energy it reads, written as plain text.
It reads 8 kWh
